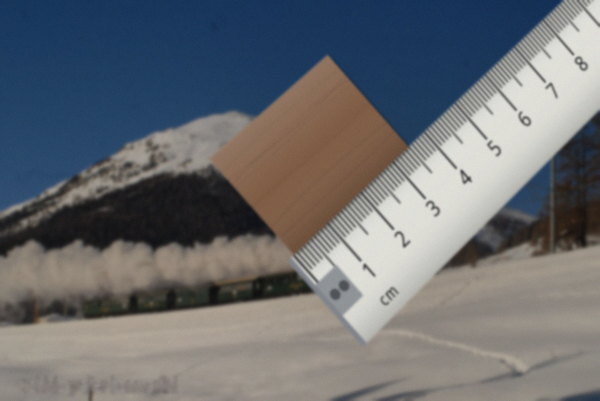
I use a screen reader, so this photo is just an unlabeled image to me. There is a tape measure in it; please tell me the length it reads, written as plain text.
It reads 3.5 cm
